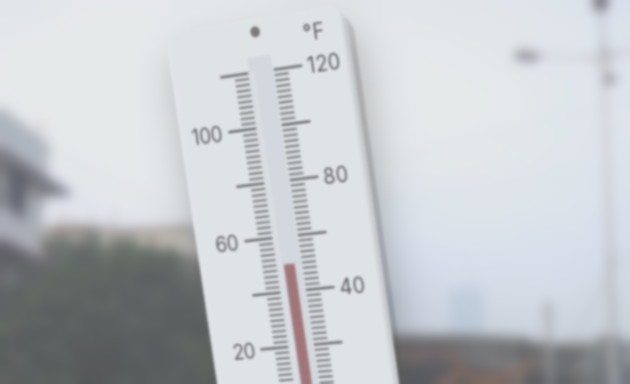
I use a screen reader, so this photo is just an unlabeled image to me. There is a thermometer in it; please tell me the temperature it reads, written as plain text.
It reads 50 °F
